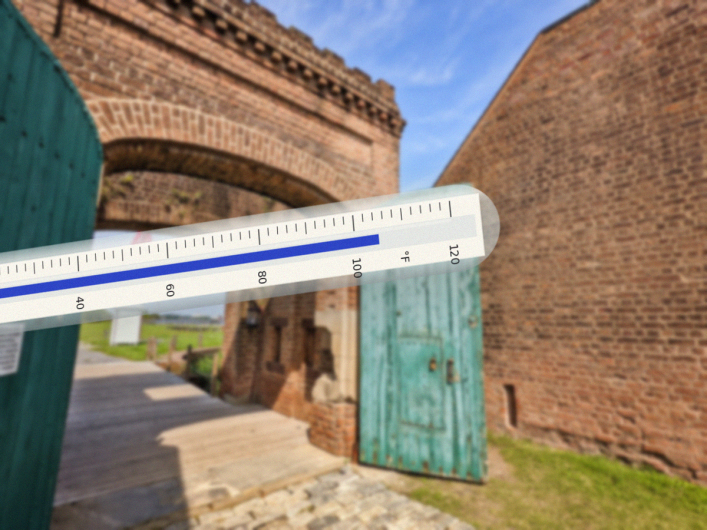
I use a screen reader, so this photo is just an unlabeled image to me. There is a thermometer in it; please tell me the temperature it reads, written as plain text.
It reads 105 °F
